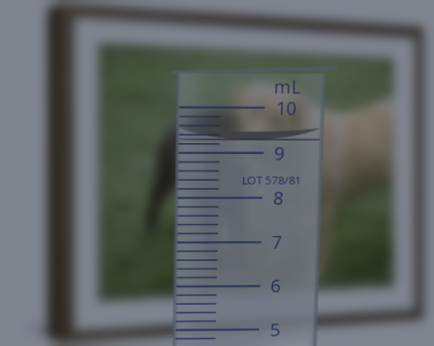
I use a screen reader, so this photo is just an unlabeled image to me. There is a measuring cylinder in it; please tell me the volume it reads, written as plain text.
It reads 9.3 mL
